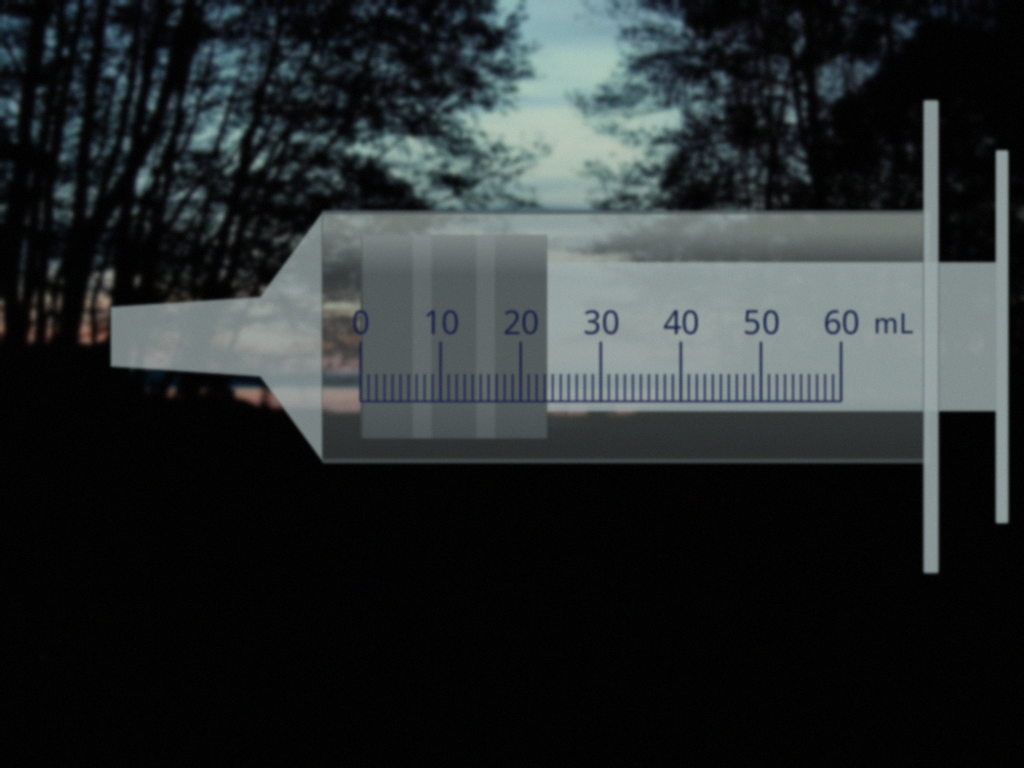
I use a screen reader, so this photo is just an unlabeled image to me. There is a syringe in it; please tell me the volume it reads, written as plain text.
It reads 0 mL
